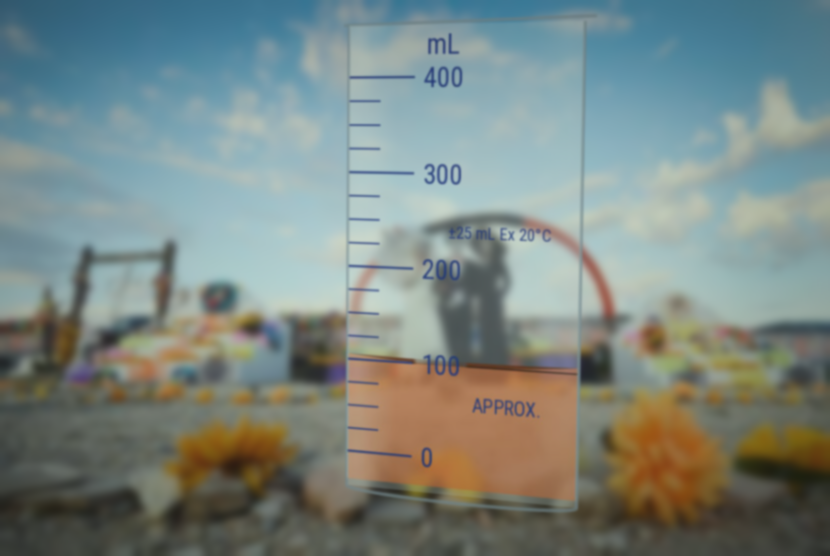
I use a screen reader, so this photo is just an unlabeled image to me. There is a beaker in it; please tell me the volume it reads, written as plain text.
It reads 100 mL
